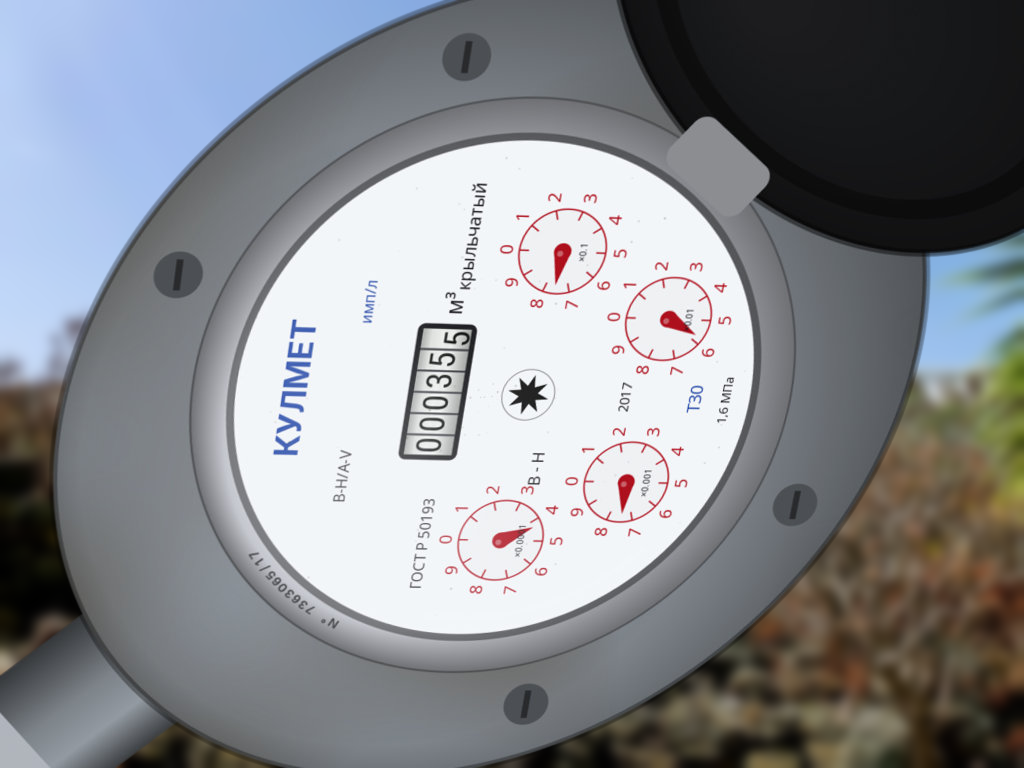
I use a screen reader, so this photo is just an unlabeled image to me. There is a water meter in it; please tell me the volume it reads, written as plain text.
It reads 354.7574 m³
